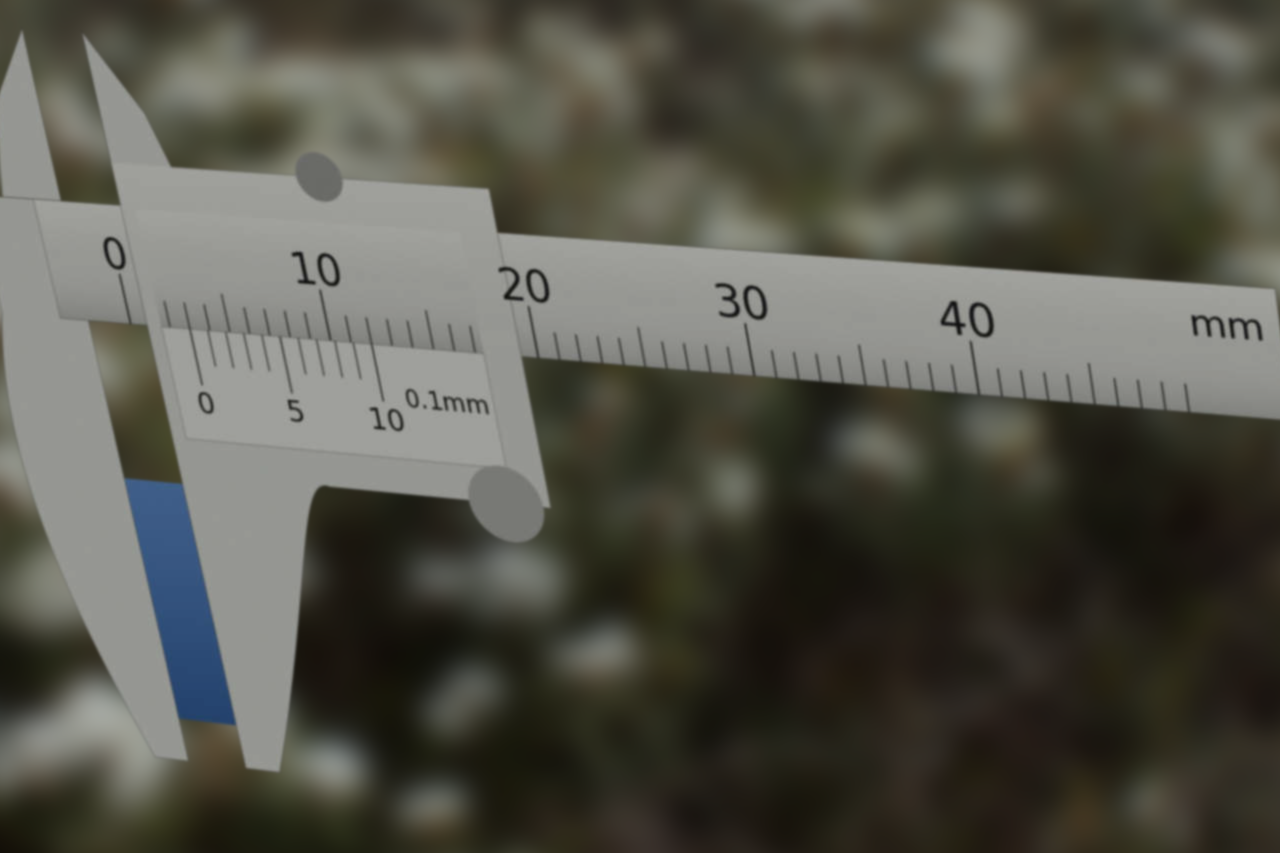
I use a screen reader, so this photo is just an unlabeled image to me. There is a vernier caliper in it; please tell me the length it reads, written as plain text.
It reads 3.0 mm
